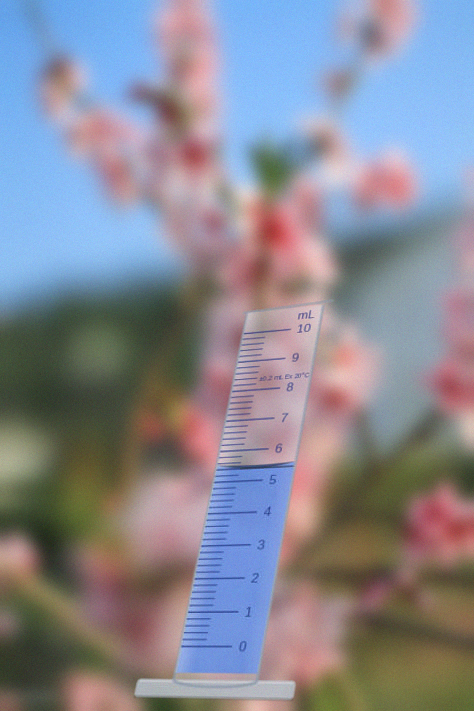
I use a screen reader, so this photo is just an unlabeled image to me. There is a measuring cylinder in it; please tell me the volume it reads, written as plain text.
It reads 5.4 mL
